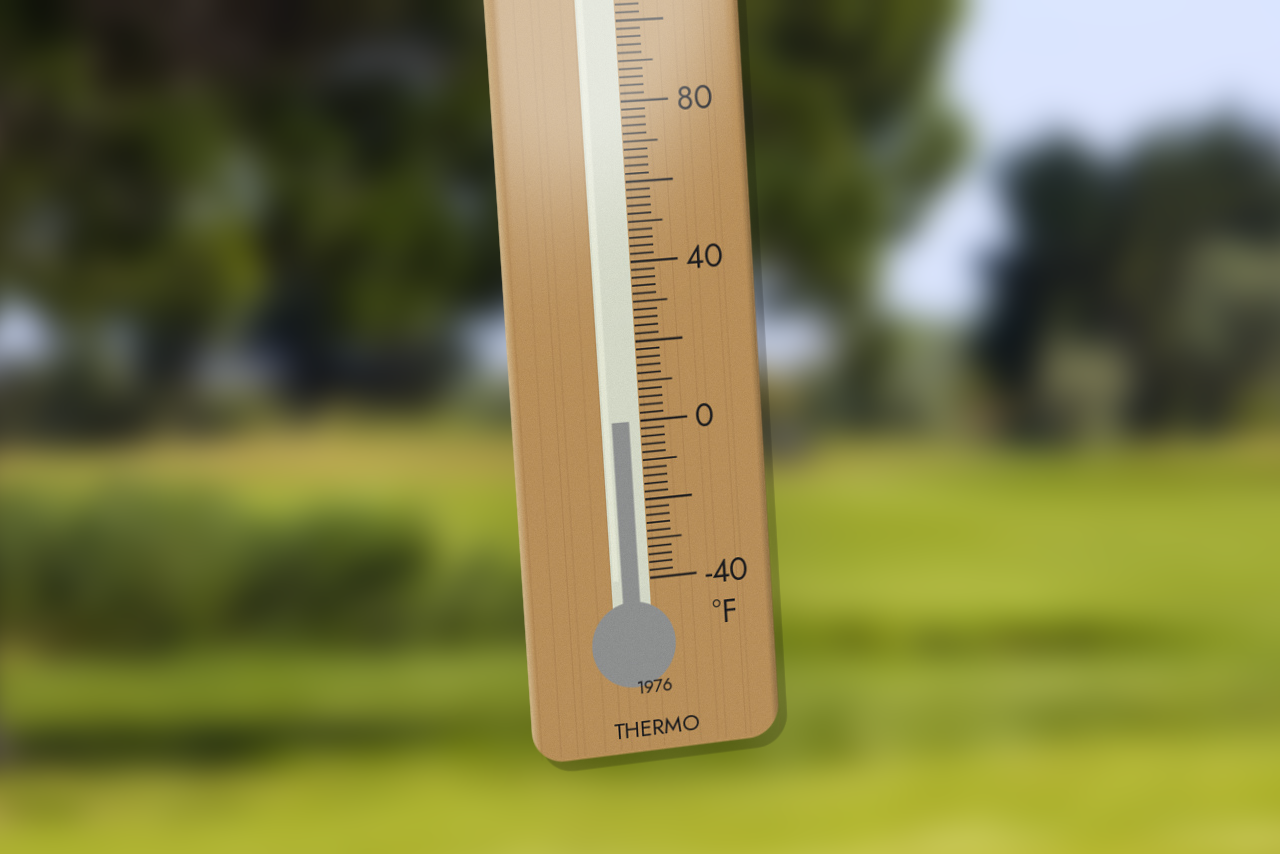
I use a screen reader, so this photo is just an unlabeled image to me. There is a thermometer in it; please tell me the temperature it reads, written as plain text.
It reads 0 °F
